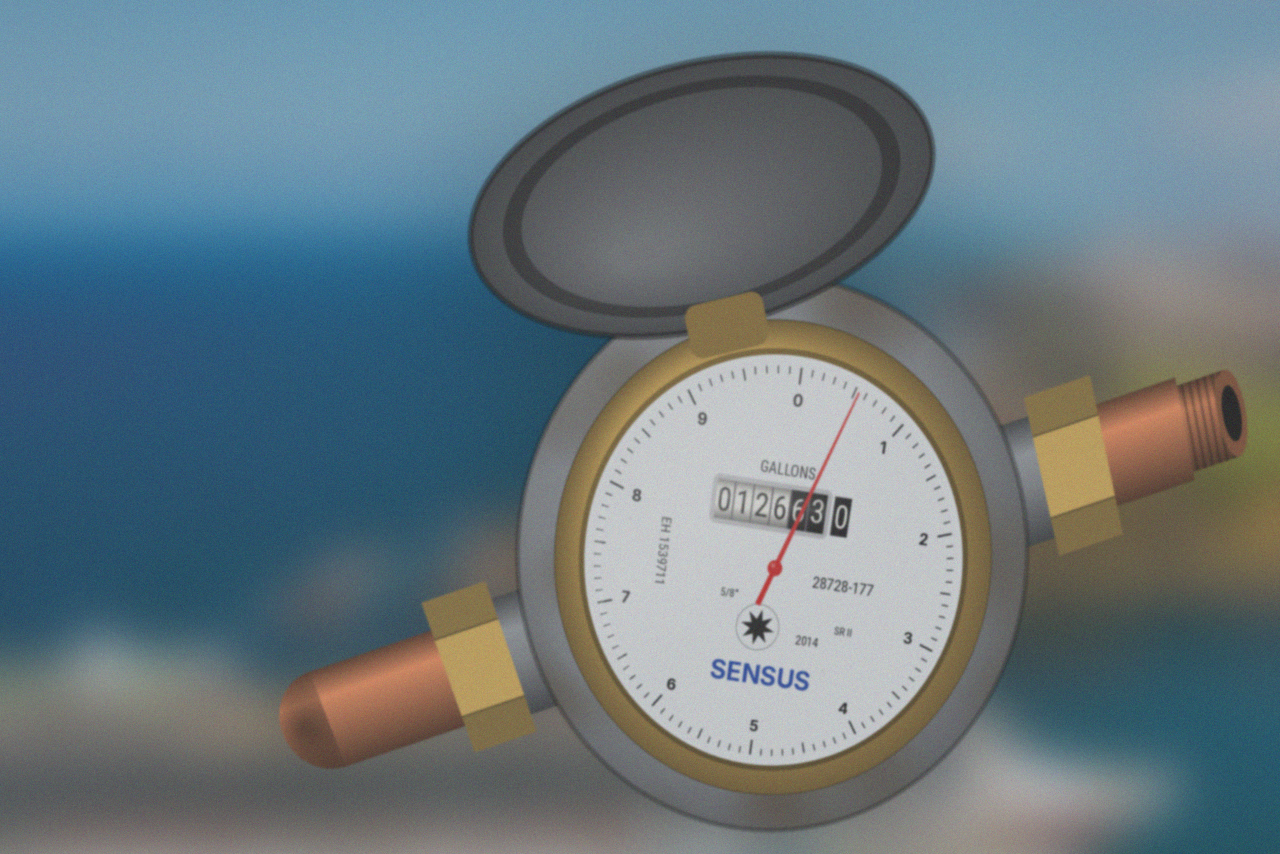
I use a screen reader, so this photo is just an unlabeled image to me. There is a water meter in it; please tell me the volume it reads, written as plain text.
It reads 126630.5 gal
